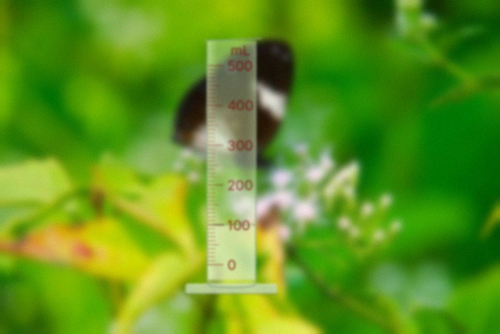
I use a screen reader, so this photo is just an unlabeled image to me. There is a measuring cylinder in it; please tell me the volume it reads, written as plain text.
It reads 100 mL
